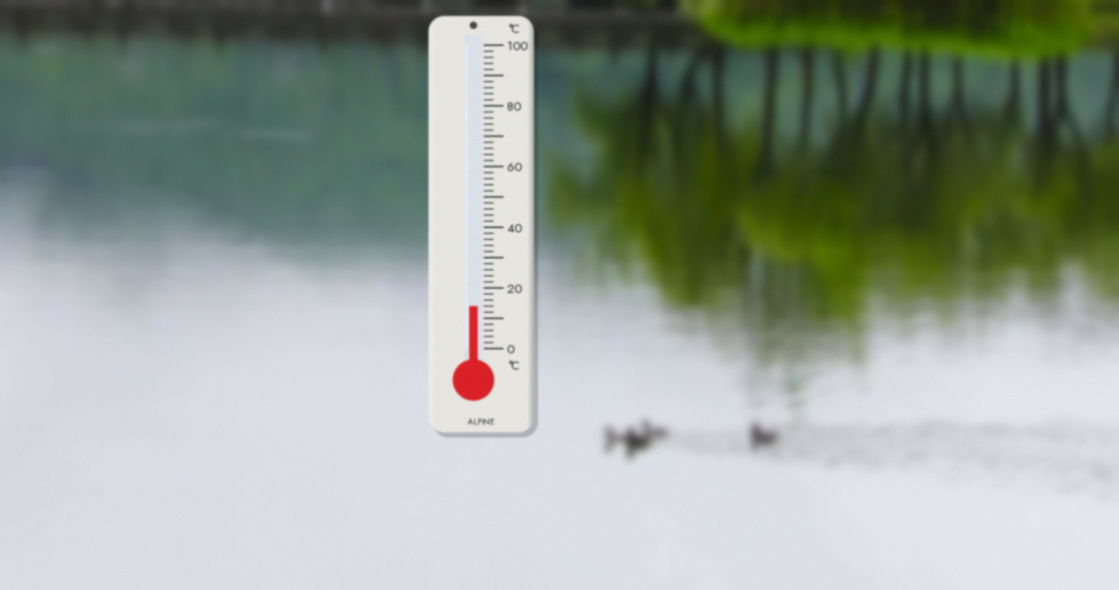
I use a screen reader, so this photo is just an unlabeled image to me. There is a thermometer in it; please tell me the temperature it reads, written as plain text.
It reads 14 °C
